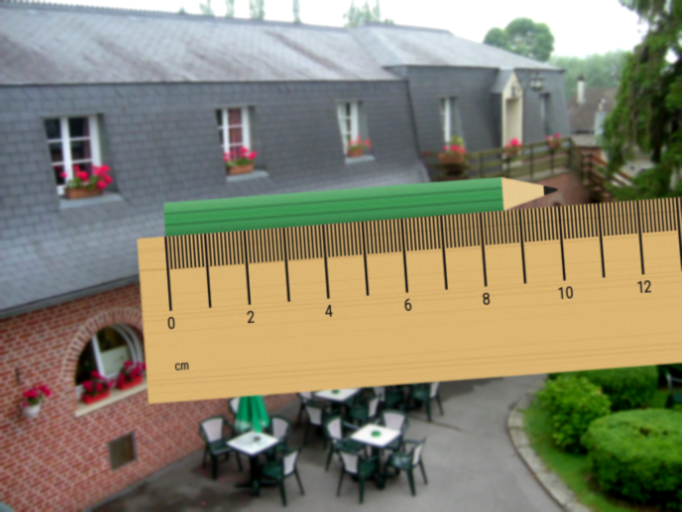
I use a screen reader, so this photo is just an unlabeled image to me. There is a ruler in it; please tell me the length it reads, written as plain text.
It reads 10 cm
